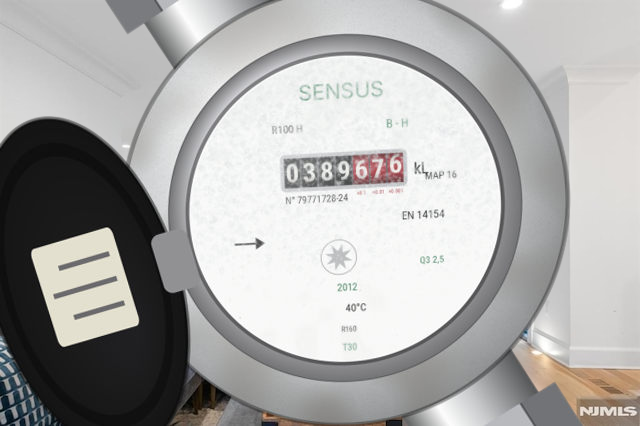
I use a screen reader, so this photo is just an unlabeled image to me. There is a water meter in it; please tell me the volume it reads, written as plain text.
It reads 389.676 kL
